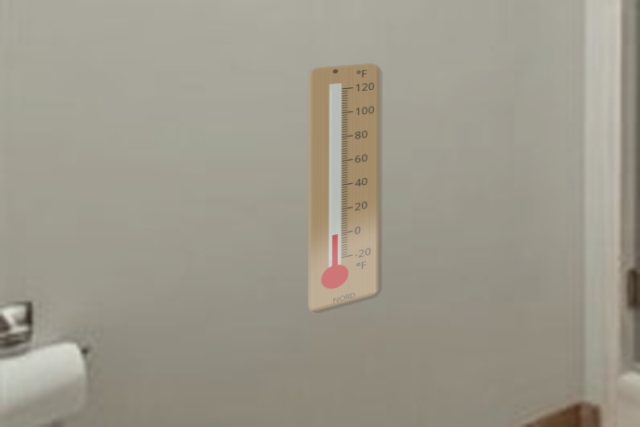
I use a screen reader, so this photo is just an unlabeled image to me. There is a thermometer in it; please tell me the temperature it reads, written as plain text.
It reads 0 °F
